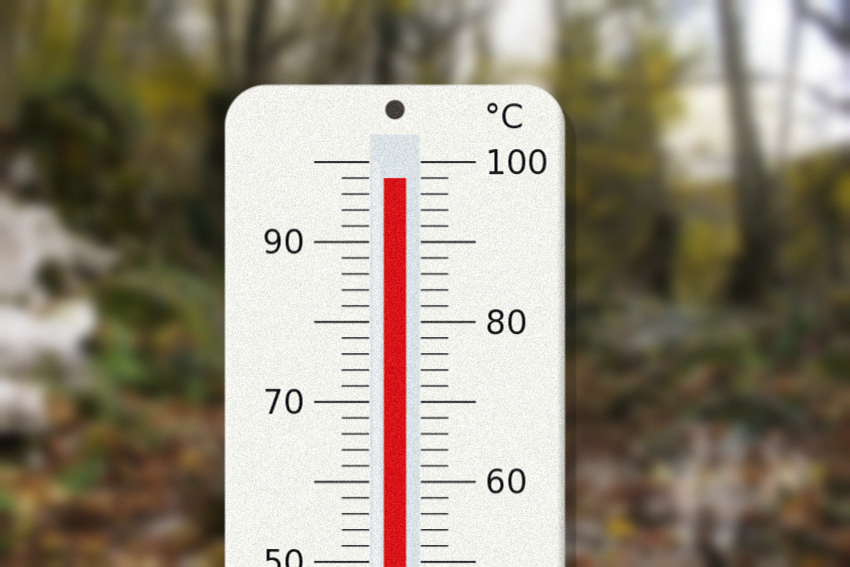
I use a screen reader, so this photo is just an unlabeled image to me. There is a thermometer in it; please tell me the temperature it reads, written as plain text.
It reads 98 °C
